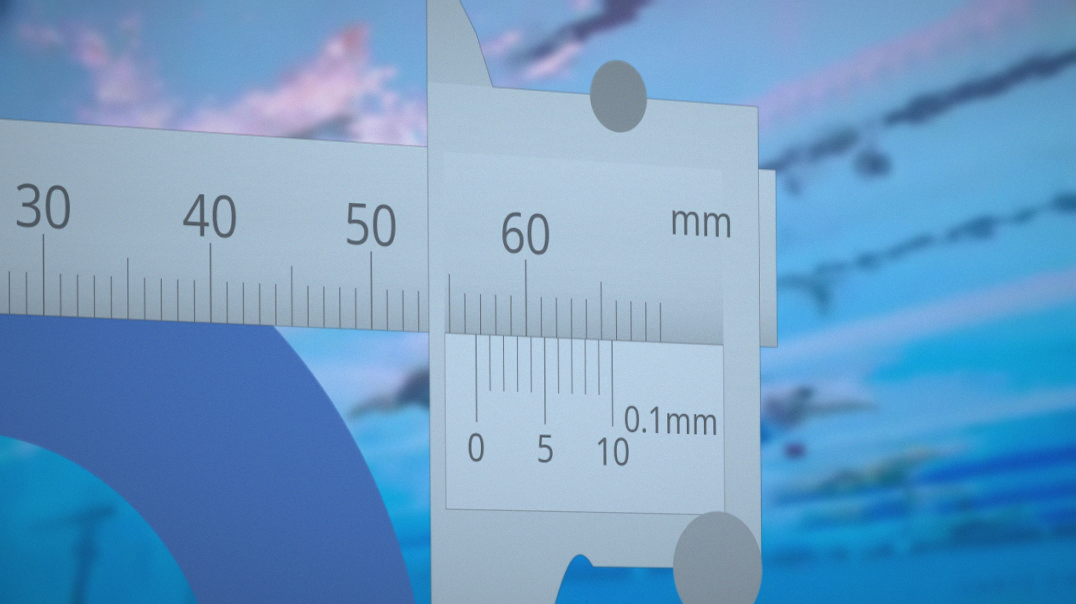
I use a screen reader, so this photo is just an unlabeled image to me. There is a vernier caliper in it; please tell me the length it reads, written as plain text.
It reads 56.7 mm
